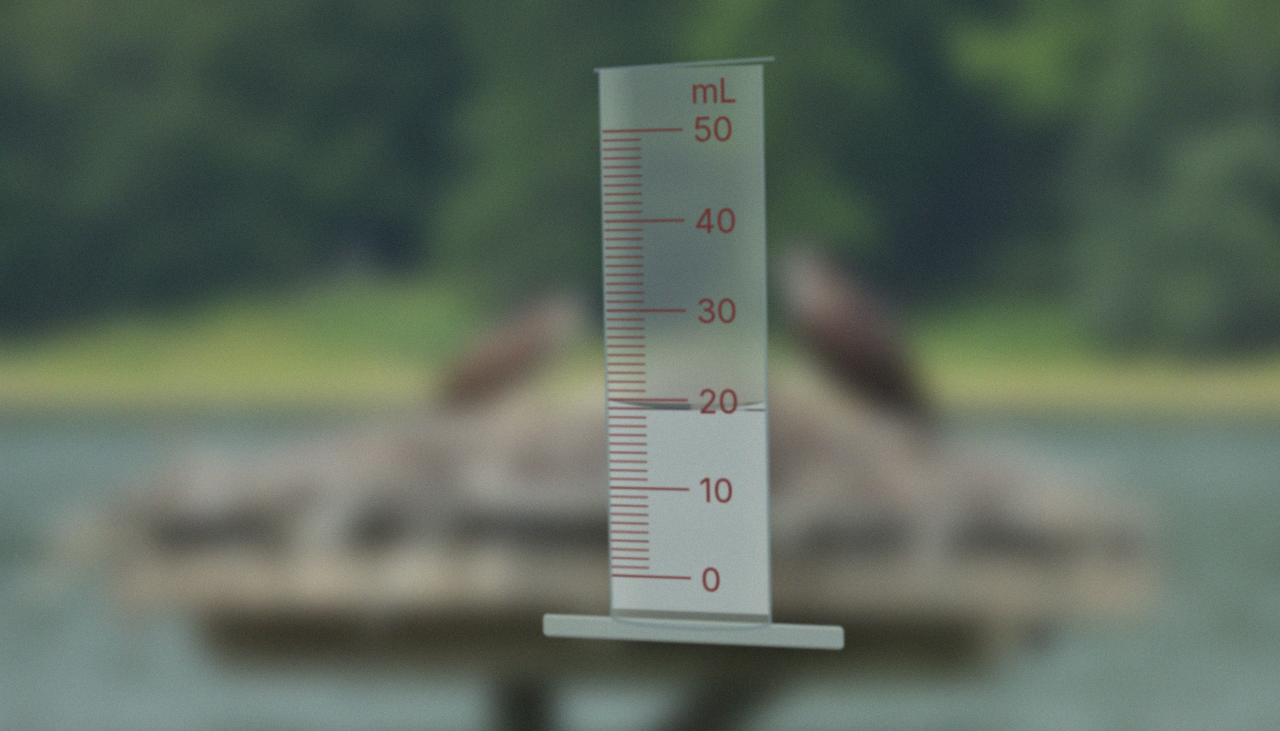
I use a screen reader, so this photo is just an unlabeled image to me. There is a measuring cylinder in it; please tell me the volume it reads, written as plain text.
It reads 19 mL
